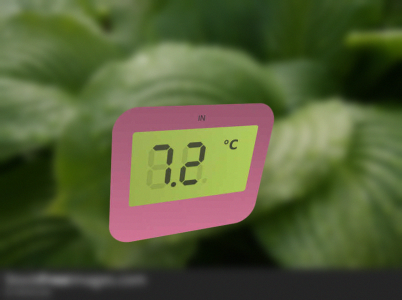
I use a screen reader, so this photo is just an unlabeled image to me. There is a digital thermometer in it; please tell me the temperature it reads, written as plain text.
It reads 7.2 °C
